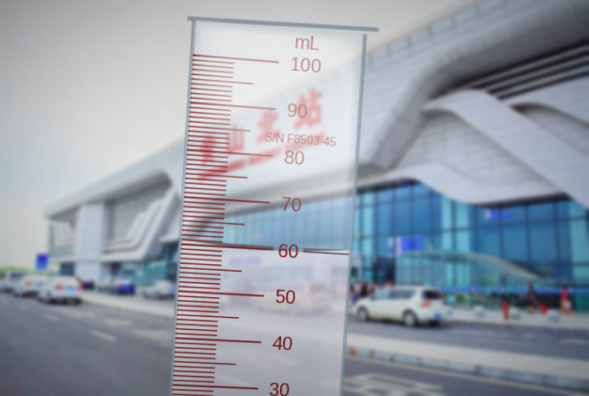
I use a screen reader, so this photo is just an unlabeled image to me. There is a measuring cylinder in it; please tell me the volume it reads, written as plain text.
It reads 60 mL
